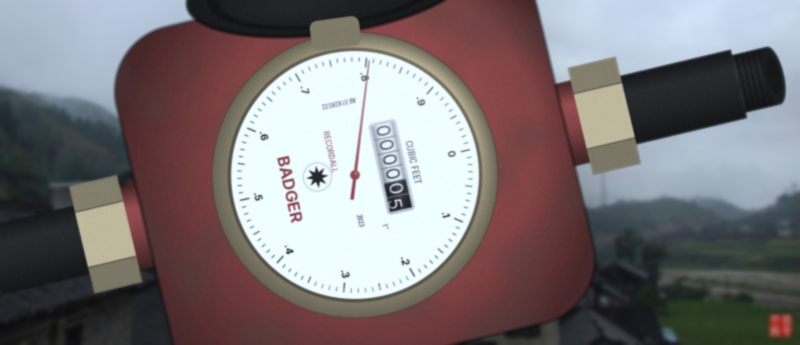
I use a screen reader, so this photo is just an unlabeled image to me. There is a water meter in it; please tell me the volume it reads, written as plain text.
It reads 4.80 ft³
